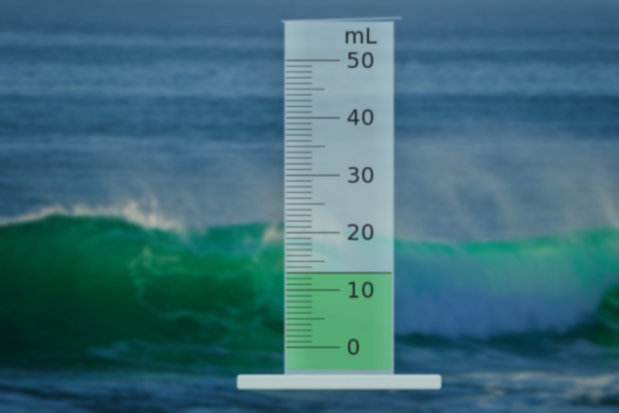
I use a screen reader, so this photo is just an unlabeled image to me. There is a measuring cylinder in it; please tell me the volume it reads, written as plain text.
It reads 13 mL
